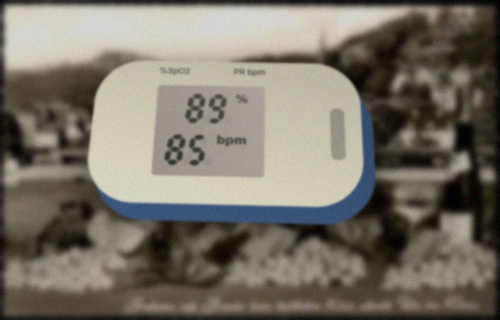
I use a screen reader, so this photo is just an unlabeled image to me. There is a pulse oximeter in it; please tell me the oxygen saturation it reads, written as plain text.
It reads 89 %
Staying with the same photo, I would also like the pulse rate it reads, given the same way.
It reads 85 bpm
